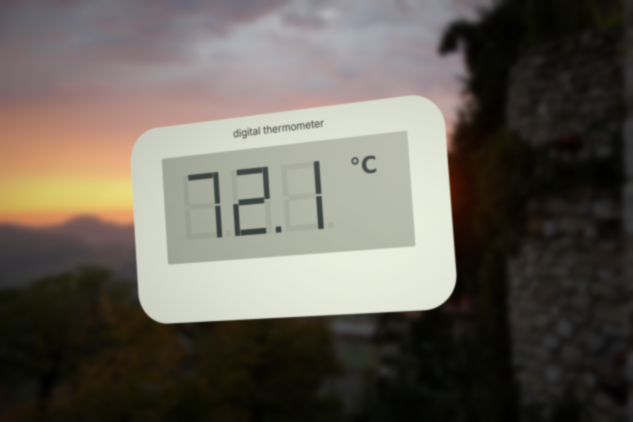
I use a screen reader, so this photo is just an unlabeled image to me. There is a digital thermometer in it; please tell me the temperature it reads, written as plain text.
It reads 72.1 °C
